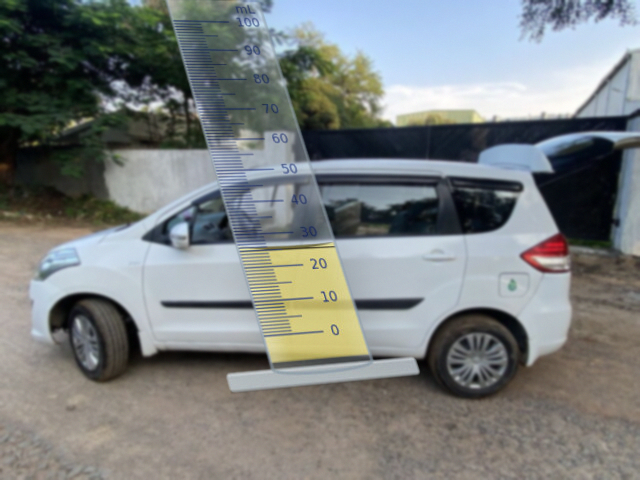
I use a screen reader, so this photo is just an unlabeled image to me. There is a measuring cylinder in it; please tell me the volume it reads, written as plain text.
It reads 25 mL
